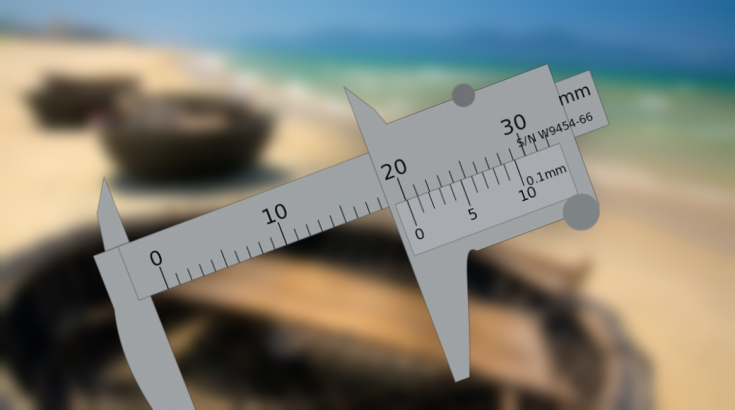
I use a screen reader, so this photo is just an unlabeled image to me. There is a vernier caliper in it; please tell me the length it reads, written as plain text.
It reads 20.1 mm
